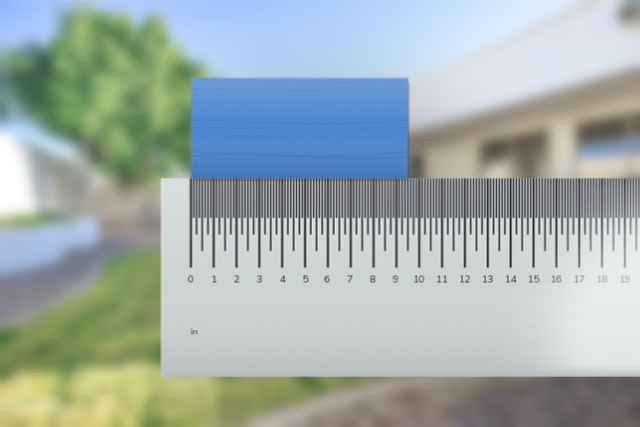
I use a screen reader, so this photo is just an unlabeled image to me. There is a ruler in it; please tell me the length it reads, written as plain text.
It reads 9.5 in
